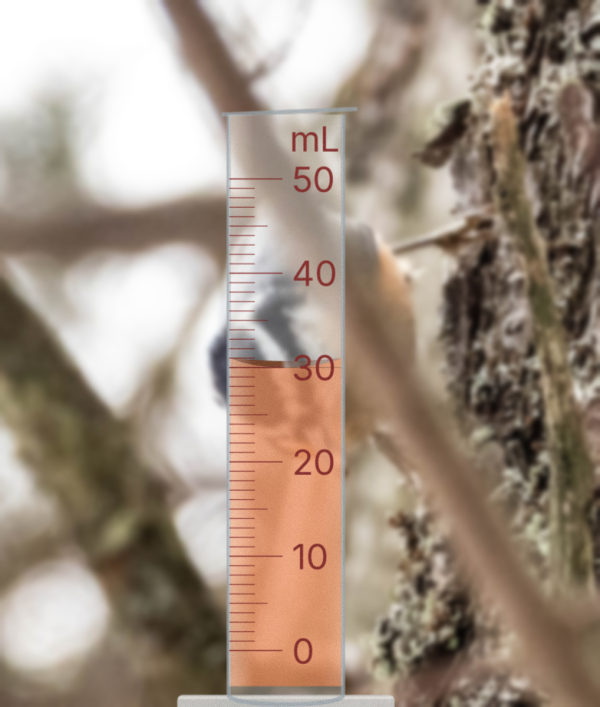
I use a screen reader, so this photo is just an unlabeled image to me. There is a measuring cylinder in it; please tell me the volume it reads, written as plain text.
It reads 30 mL
